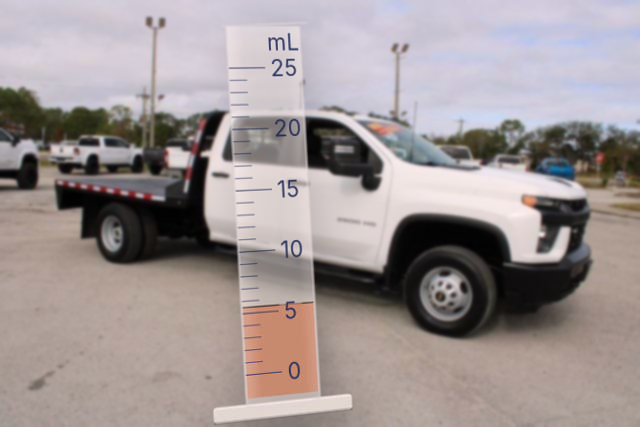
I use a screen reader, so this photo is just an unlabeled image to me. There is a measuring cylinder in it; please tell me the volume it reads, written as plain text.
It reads 5.5 mL
